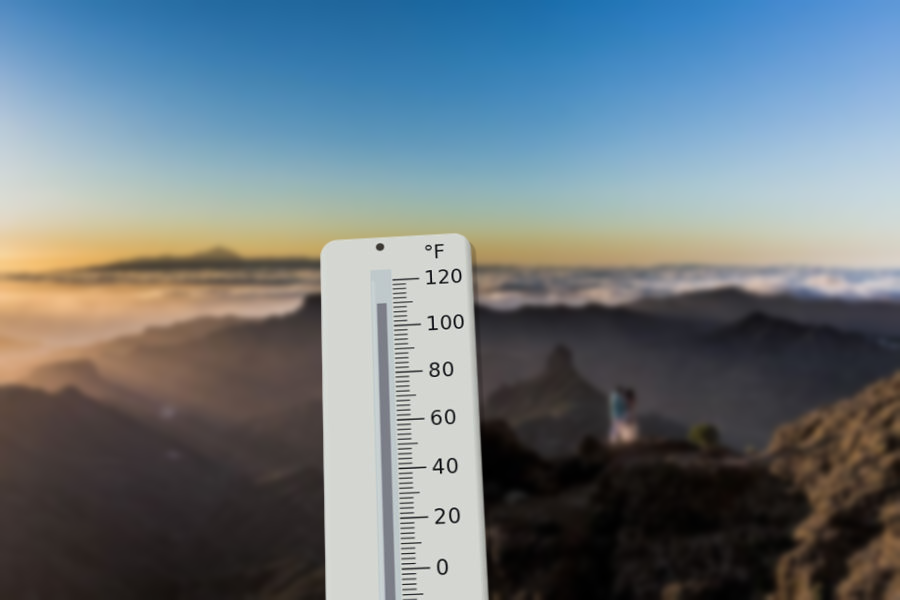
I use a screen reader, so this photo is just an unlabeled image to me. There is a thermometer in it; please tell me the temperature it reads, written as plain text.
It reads 110 °F
